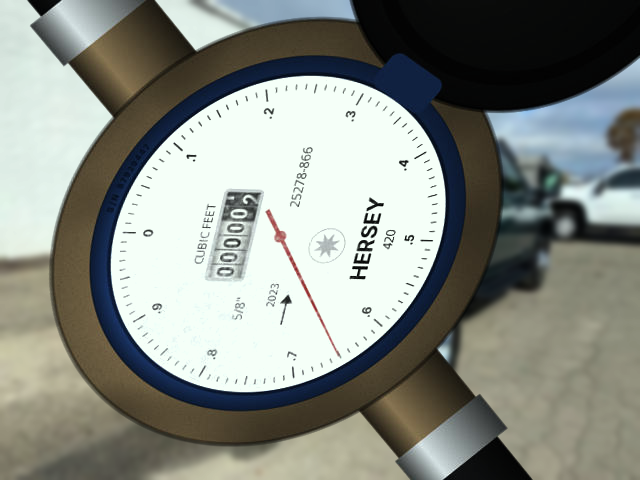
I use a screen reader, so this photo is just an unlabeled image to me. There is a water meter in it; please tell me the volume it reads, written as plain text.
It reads 1.65 ft³
